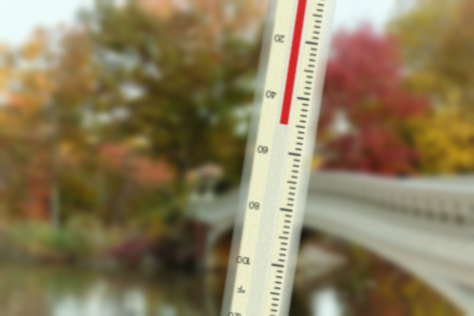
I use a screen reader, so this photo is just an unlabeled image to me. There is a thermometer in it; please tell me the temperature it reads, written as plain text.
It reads 50 °F
